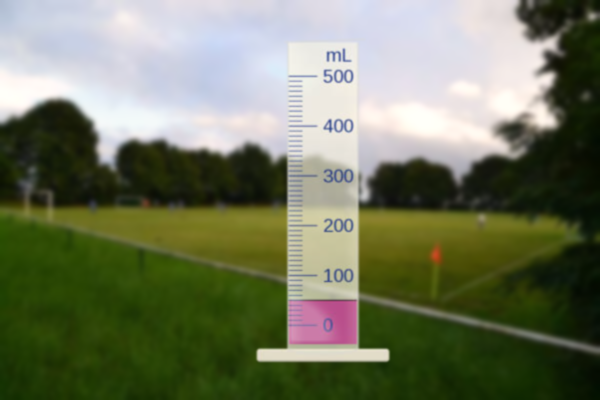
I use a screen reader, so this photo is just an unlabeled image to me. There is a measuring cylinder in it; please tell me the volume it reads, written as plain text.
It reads 50 mL
